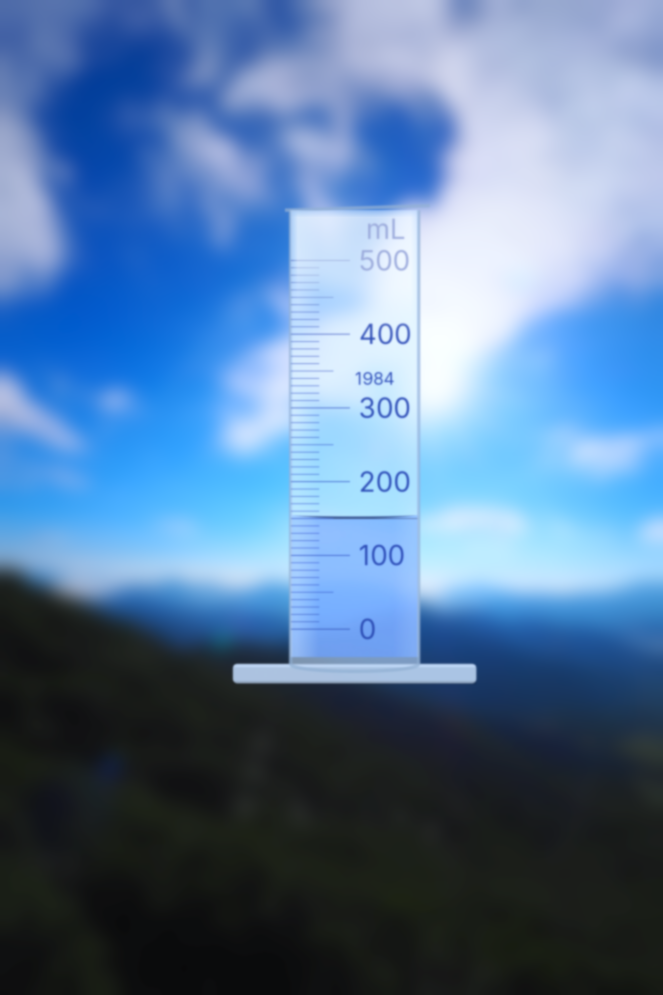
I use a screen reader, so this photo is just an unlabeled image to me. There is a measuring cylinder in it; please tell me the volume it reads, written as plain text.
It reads 150 mL
